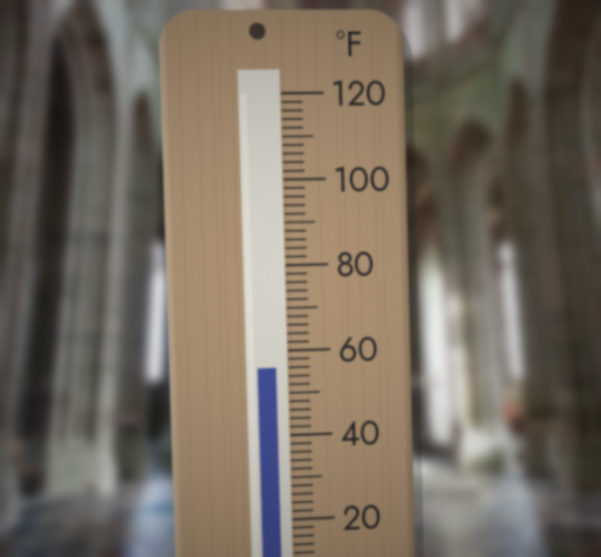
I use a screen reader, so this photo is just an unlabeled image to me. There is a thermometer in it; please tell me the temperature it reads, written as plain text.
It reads 56 °F
